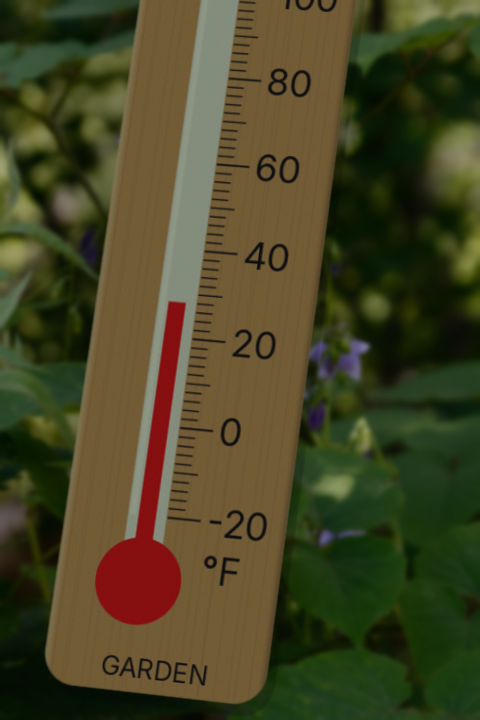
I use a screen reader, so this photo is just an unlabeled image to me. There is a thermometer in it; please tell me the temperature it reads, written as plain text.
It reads 28 °F
